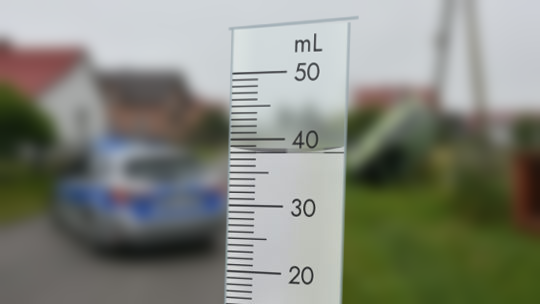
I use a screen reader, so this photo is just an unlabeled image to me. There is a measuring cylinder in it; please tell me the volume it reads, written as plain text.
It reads 38 mL
